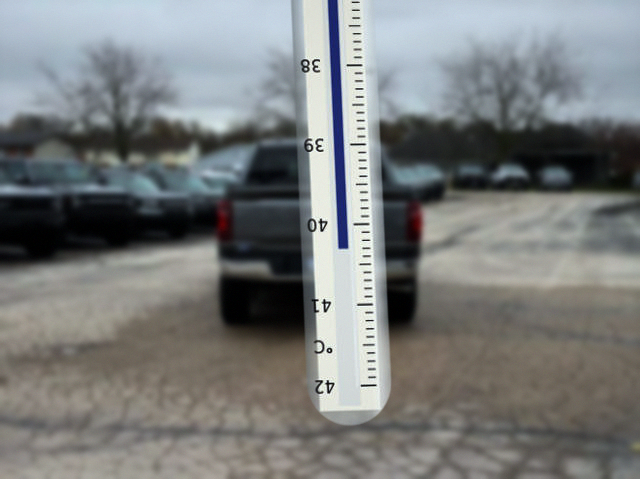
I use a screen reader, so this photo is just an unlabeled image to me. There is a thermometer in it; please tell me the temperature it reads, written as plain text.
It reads 40.3 °C
